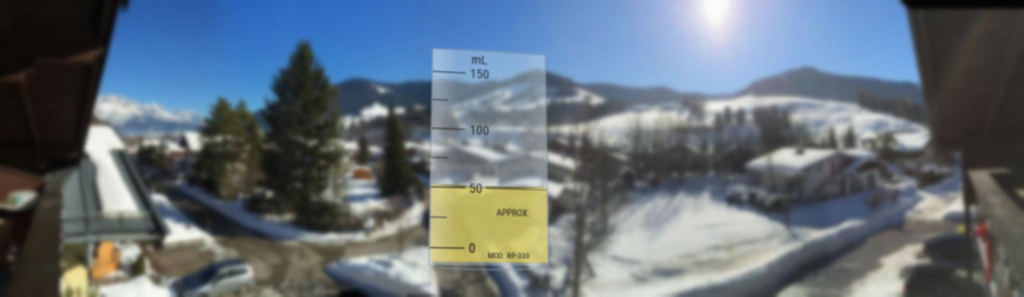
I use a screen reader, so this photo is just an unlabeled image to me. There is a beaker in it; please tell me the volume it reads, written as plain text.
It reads 50 mL
